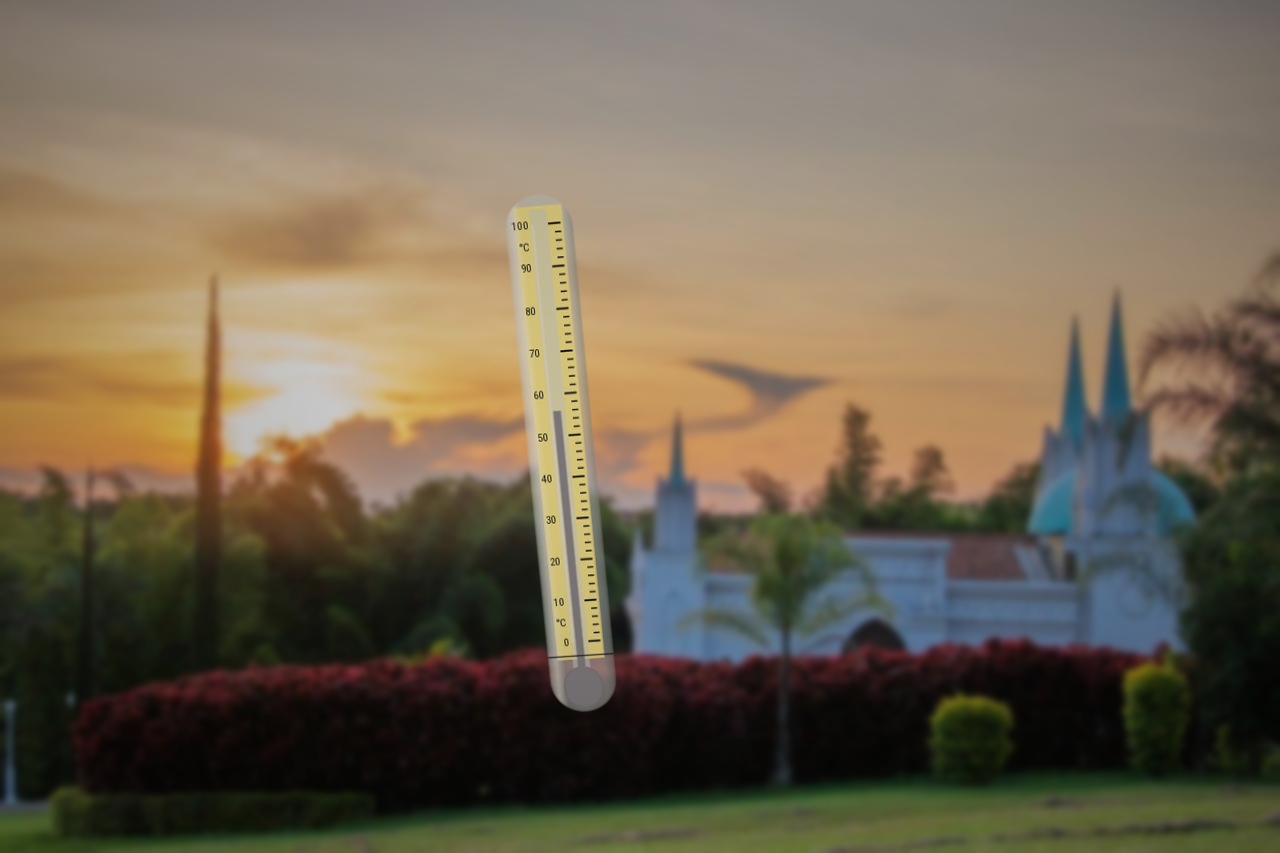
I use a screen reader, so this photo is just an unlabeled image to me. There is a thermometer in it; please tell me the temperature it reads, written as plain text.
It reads 56 °C
